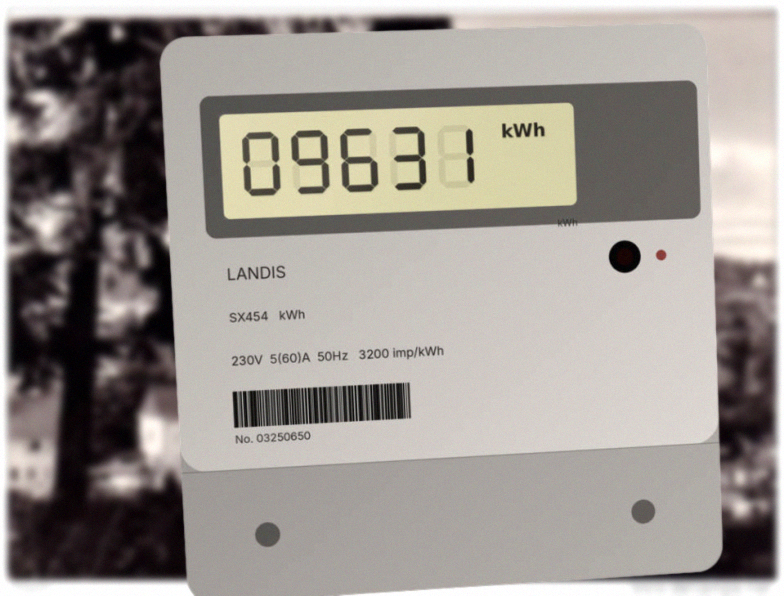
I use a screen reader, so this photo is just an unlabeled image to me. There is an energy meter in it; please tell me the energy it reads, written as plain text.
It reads 9631 kWh
